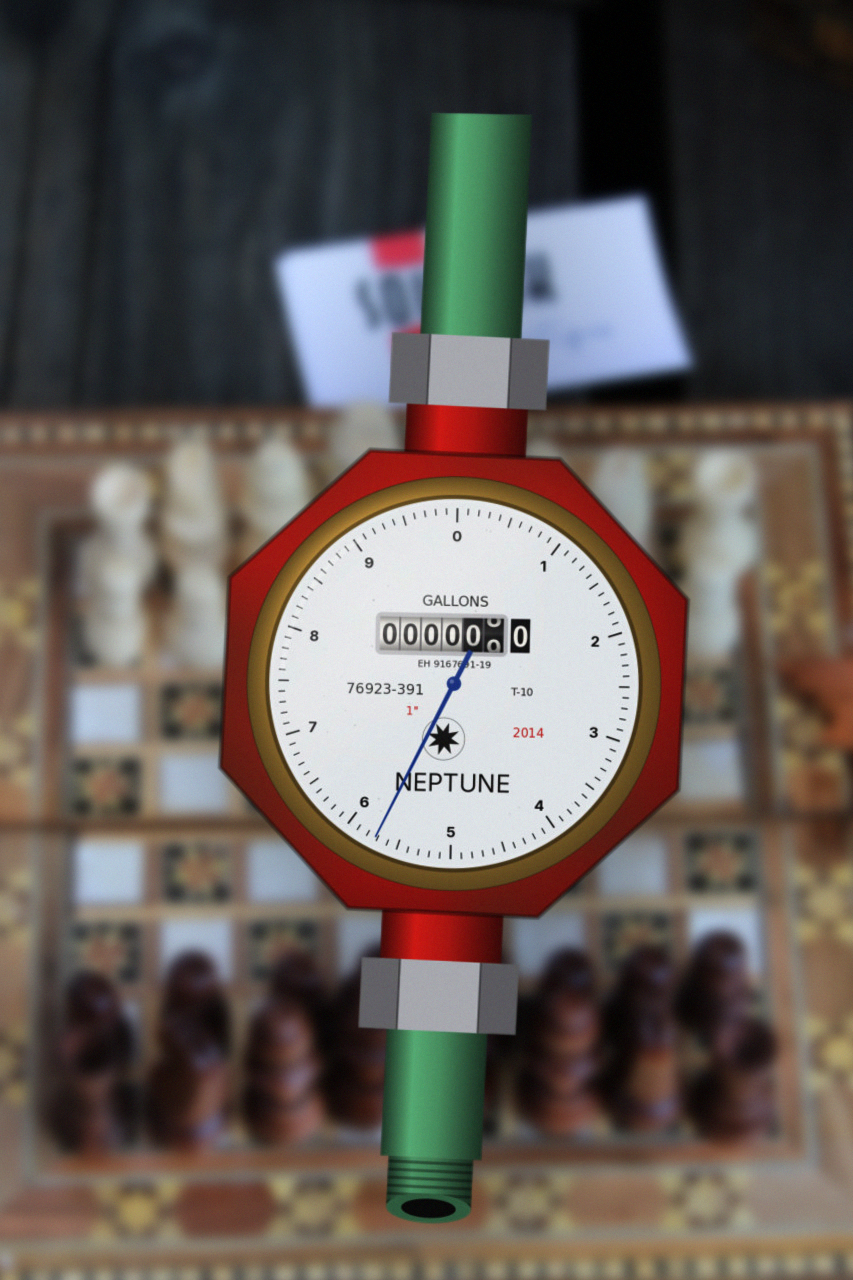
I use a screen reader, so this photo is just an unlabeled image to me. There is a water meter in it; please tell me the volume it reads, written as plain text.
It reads 85.7 gal
